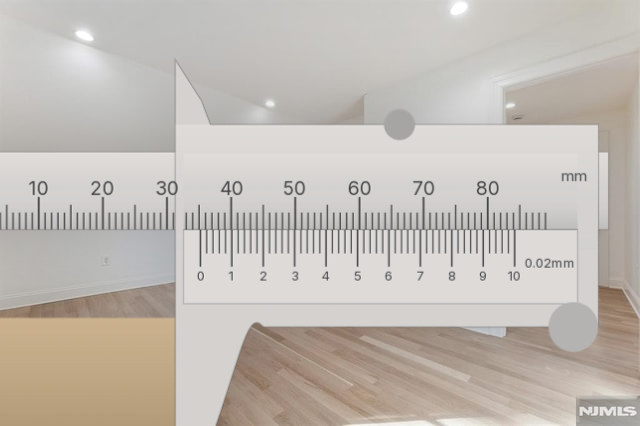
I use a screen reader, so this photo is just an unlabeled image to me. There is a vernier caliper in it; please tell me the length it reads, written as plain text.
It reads 35.2 mm
